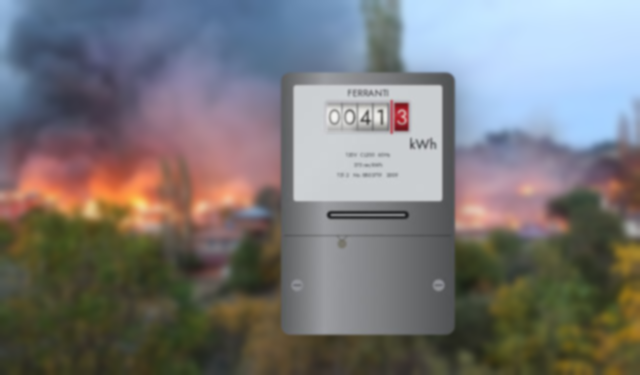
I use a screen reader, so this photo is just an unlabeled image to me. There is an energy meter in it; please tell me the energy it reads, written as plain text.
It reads 41.3 kWh
